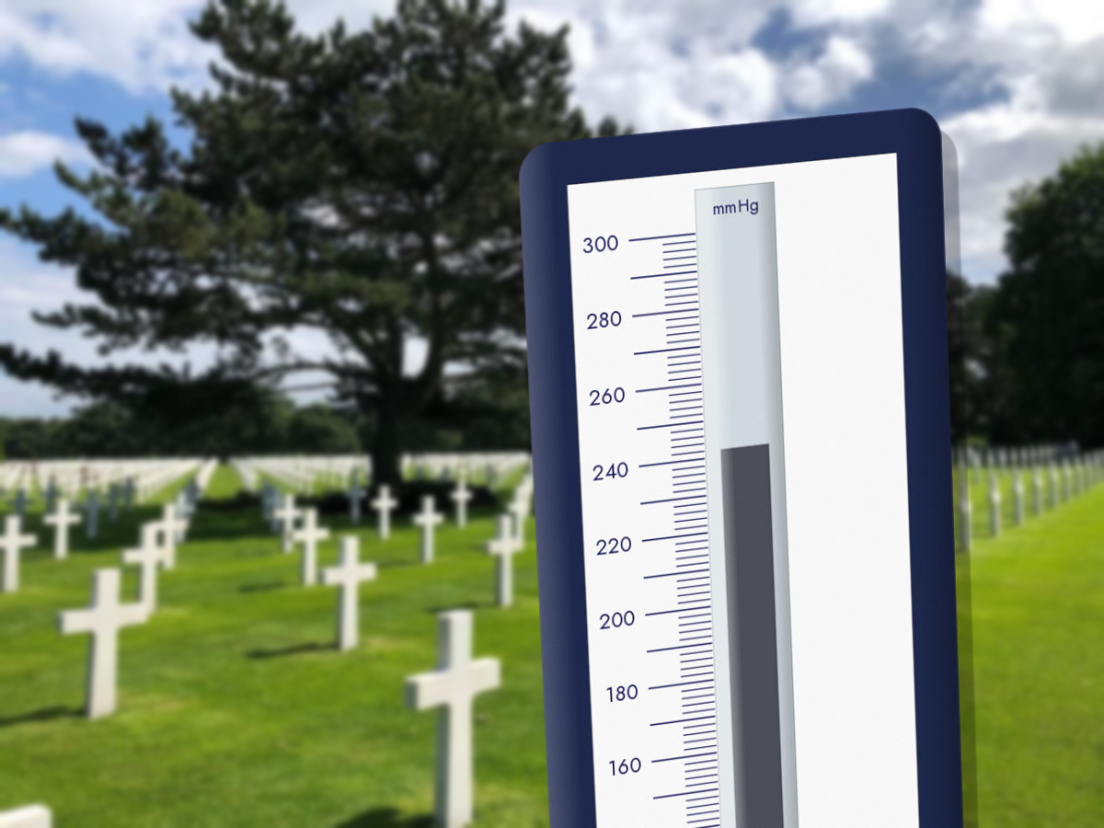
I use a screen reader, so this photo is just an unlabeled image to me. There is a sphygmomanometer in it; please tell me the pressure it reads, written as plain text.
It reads 242 mmHg
